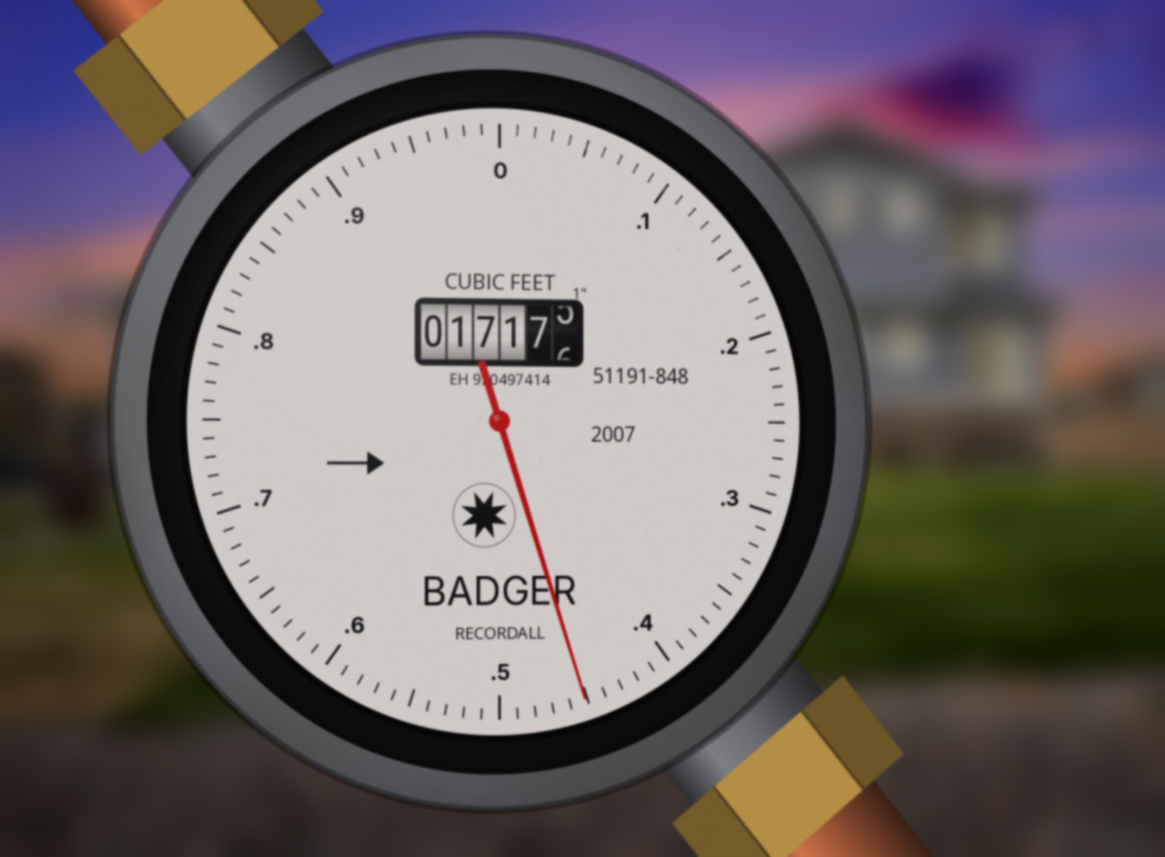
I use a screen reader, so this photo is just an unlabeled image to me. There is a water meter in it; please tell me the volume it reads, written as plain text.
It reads 17175.45 ft³
